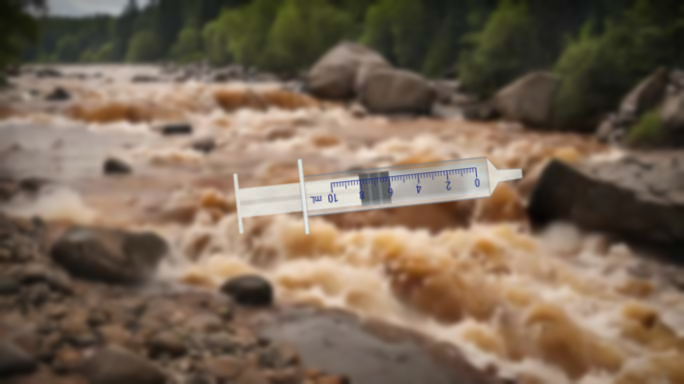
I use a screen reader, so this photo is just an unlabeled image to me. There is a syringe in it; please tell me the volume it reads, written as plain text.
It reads 6 mL
